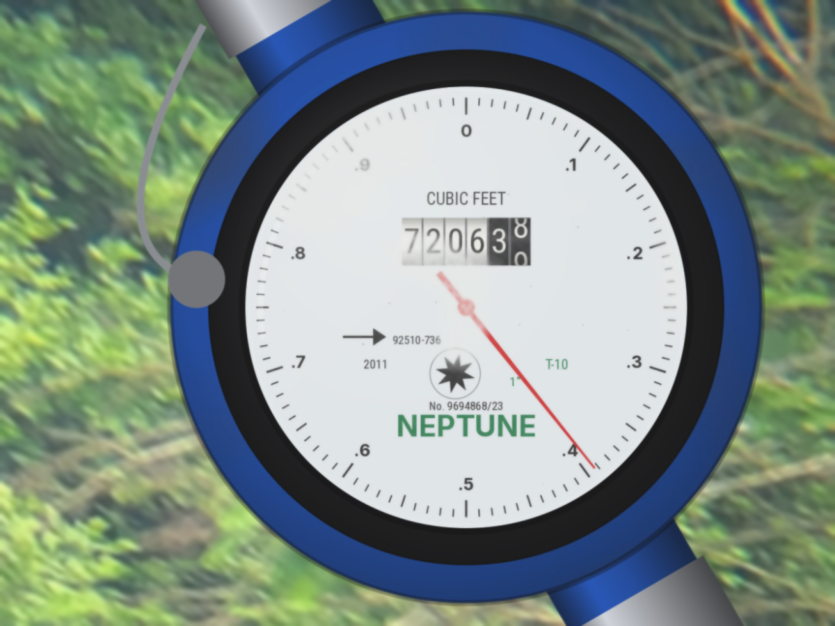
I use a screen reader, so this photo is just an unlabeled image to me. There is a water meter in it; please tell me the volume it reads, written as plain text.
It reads 720638.39 ft³
